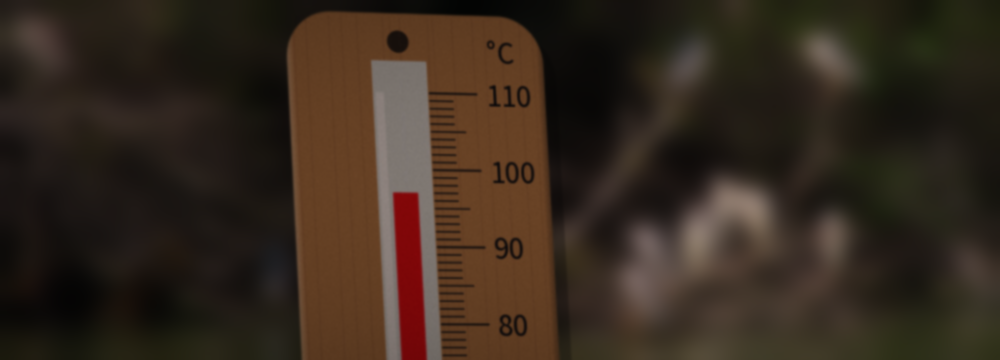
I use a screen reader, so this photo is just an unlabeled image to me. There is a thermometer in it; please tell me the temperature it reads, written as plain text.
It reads 97 °C
